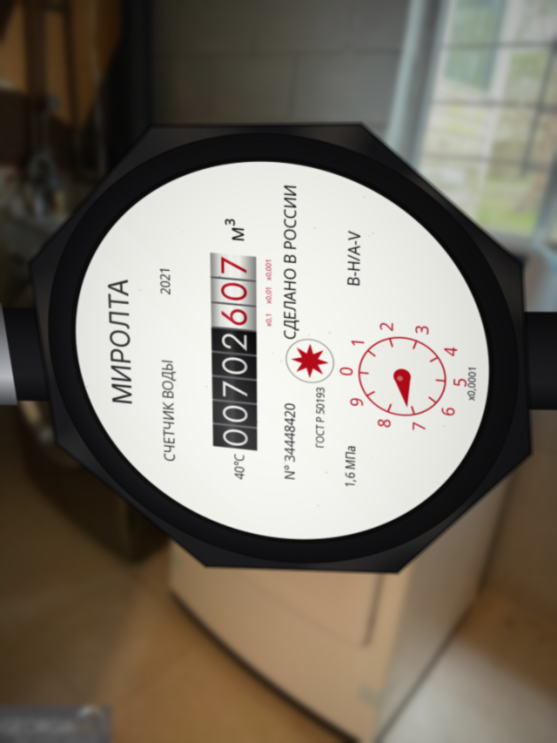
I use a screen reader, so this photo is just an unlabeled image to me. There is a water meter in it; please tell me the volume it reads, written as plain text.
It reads 702.6077 m³
